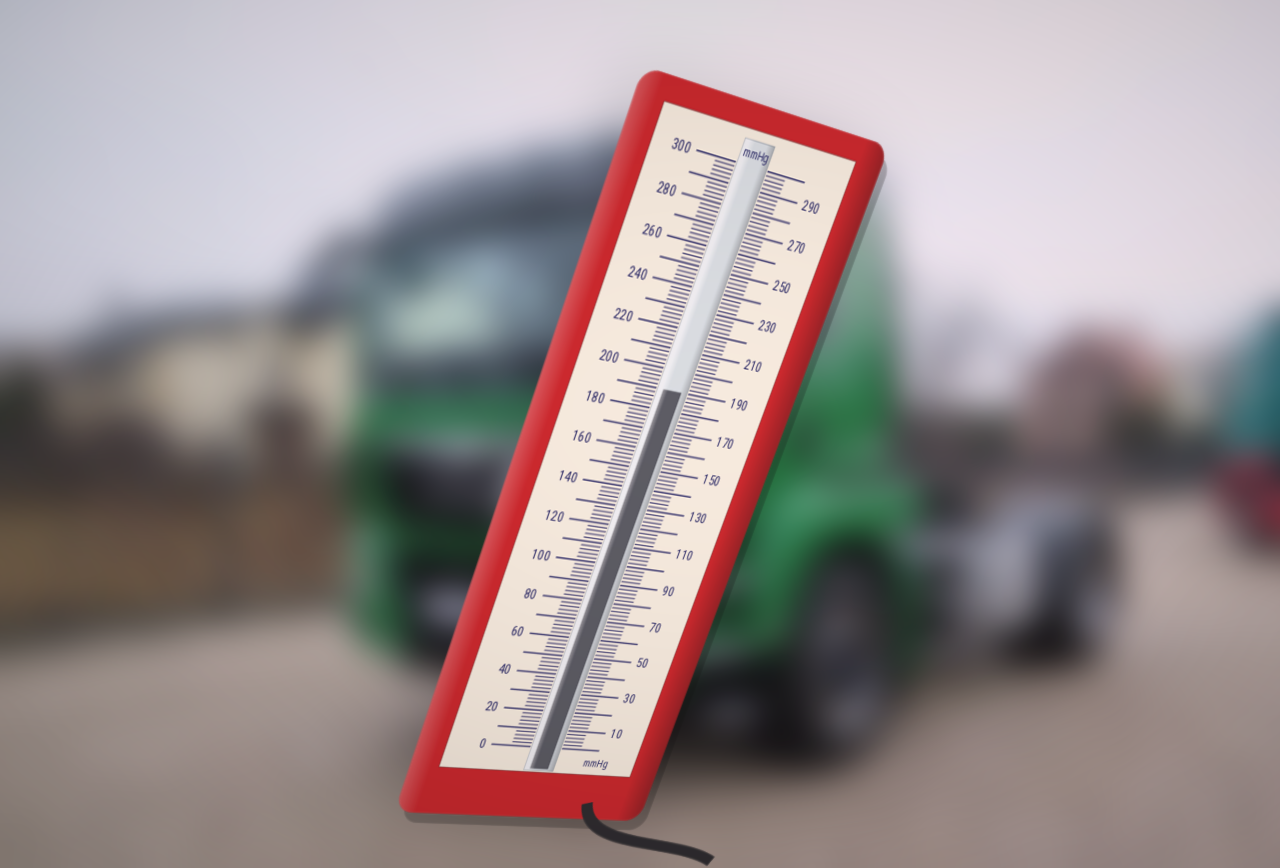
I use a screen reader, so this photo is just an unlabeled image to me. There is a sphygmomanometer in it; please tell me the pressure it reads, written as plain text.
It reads 190 mmHg
